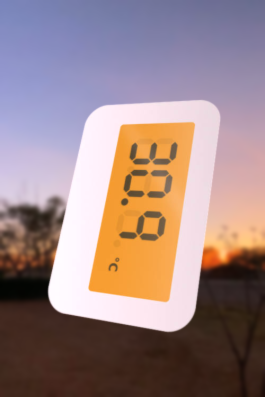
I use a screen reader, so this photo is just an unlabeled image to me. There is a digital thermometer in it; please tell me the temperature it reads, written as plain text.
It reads 30.9 °C
